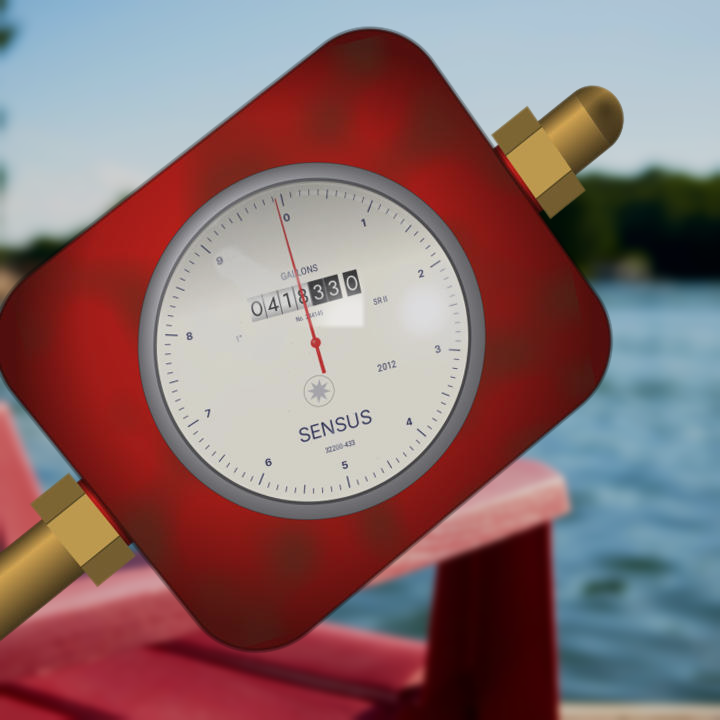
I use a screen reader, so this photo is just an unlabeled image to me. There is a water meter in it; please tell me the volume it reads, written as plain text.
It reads 418329.9 gal
